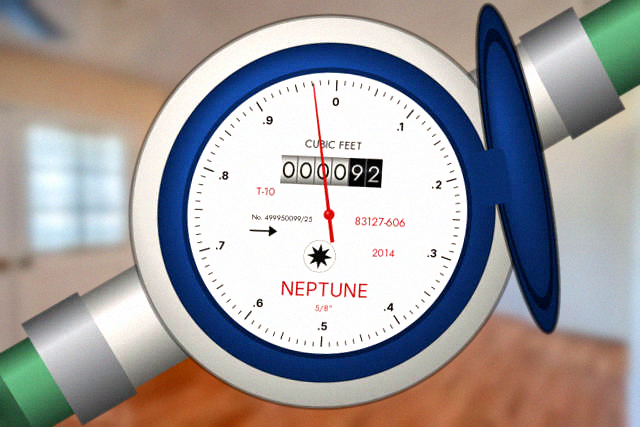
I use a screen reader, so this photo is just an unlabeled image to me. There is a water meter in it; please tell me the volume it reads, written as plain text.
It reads 91.97 ft³
